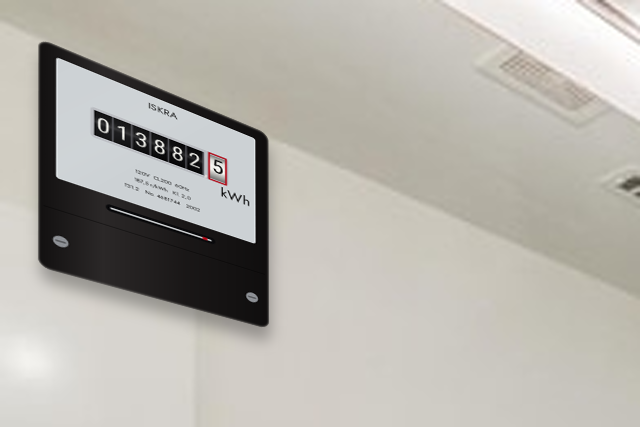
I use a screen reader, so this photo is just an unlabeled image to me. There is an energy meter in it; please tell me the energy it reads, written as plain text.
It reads 13882.5 kWh
